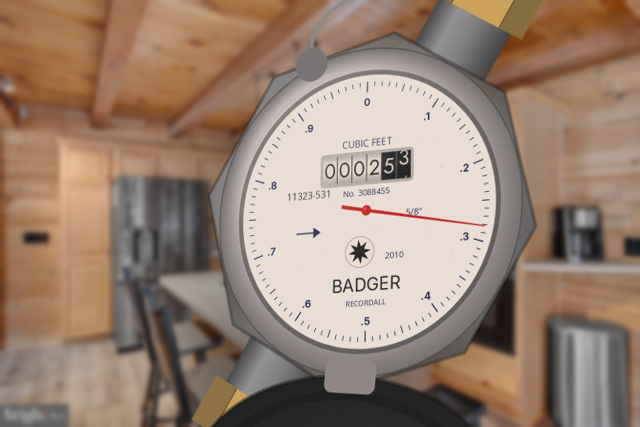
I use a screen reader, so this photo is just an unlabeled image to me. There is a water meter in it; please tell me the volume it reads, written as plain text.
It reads 253.28 ft³
